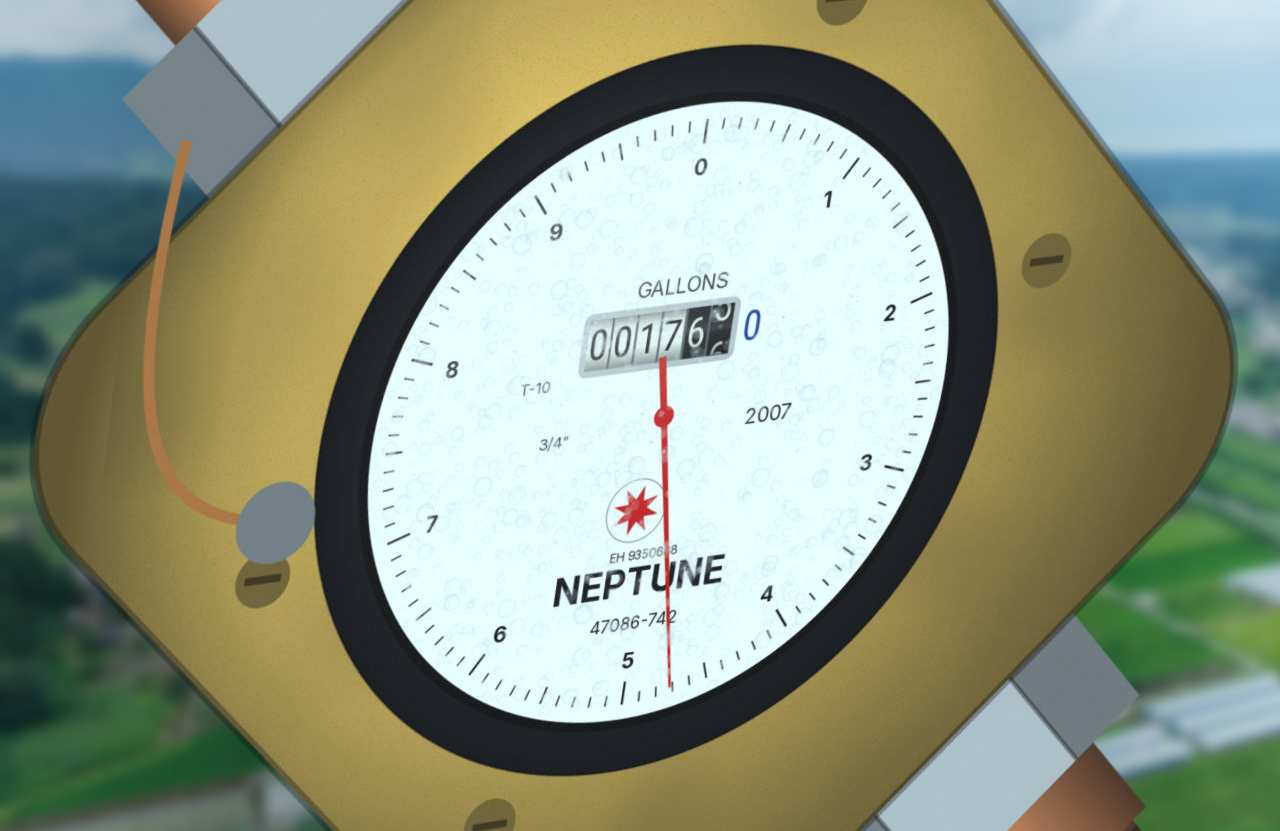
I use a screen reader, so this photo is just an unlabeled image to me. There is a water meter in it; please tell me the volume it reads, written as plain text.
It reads 17654.7 gal
